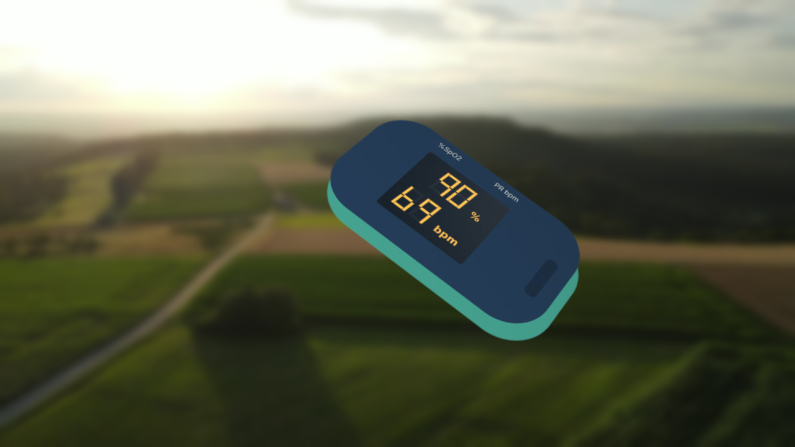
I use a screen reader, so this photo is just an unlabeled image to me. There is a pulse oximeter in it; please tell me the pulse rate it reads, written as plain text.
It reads 69 bpm
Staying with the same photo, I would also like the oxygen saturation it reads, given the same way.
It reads 90 %
